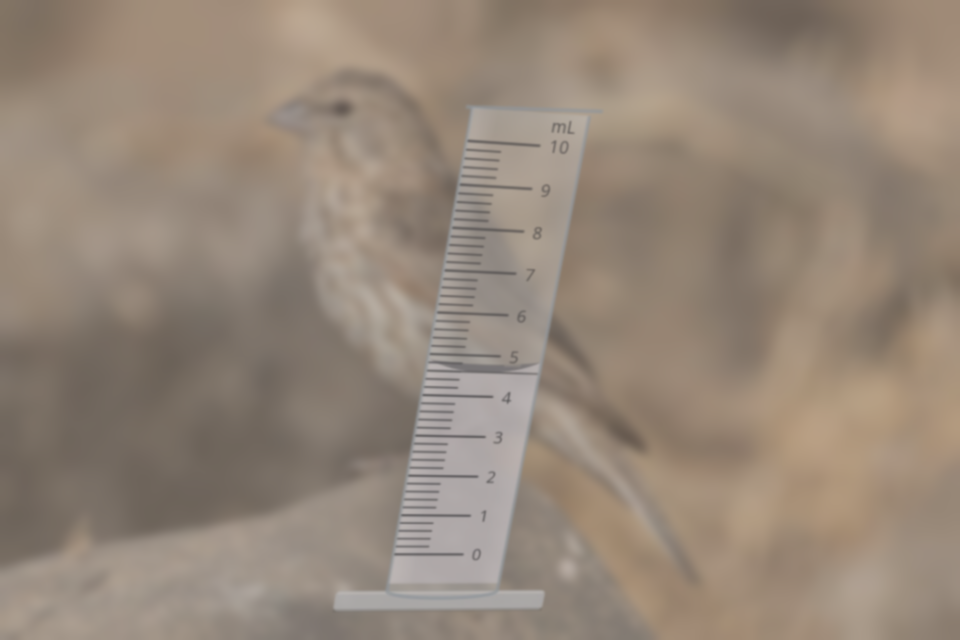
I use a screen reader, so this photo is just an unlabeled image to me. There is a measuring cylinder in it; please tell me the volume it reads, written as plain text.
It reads 4.6 mL
